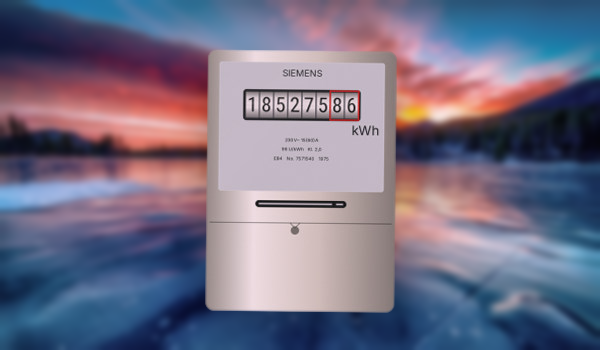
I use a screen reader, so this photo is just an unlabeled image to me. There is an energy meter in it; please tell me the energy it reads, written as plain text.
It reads 185275.86 kWh
